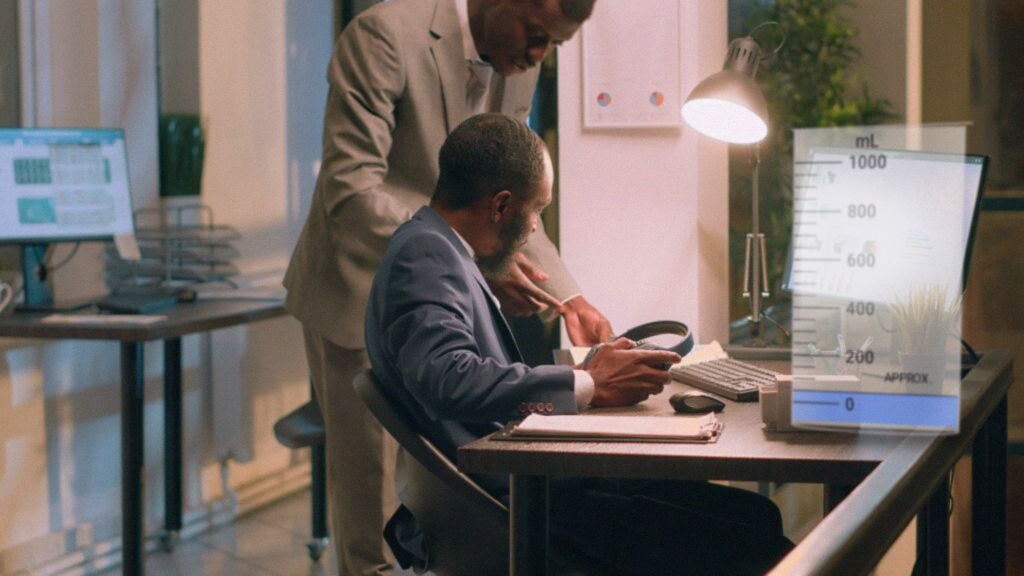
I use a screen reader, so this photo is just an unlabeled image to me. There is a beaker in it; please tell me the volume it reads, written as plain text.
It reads 50 mL
